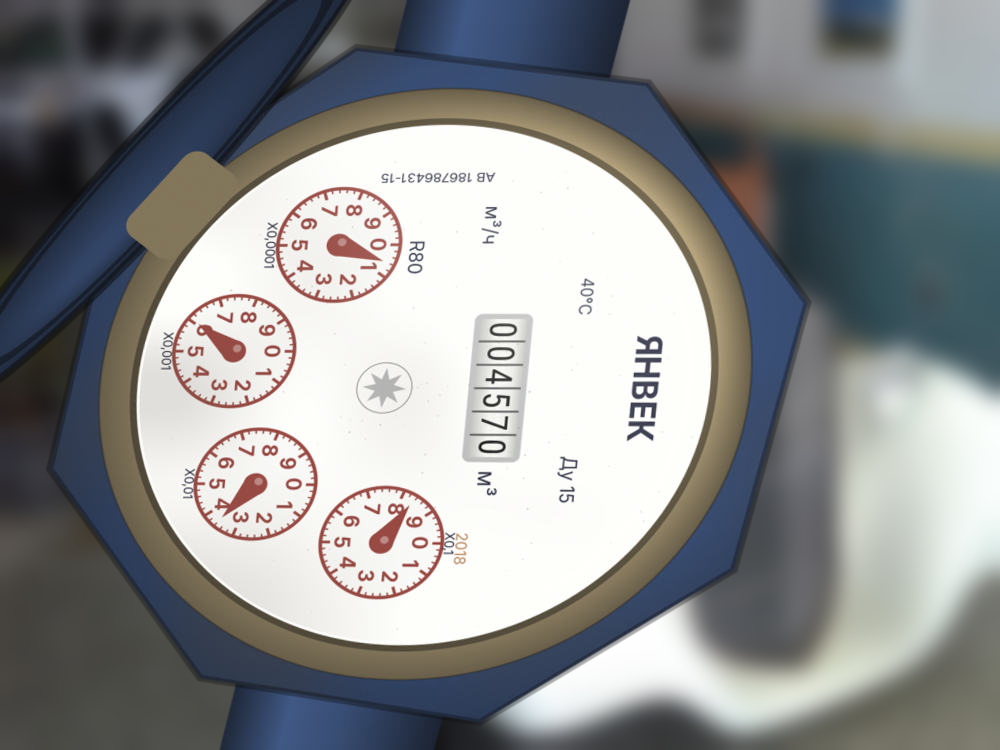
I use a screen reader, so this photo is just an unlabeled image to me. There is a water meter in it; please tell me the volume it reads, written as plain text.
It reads 4570.8360 m³
